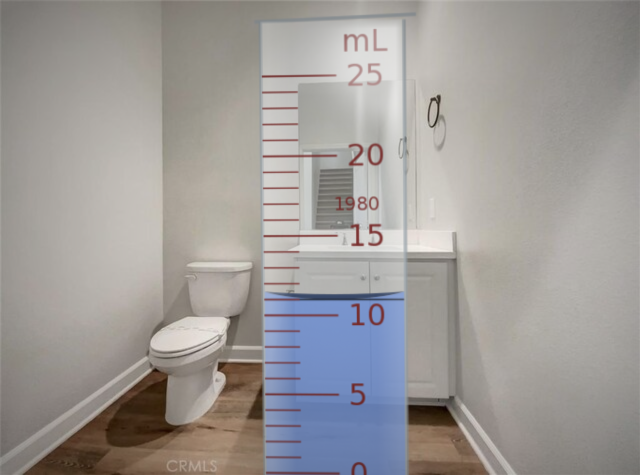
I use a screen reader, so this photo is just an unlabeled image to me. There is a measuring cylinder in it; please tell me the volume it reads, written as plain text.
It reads 11 mL
